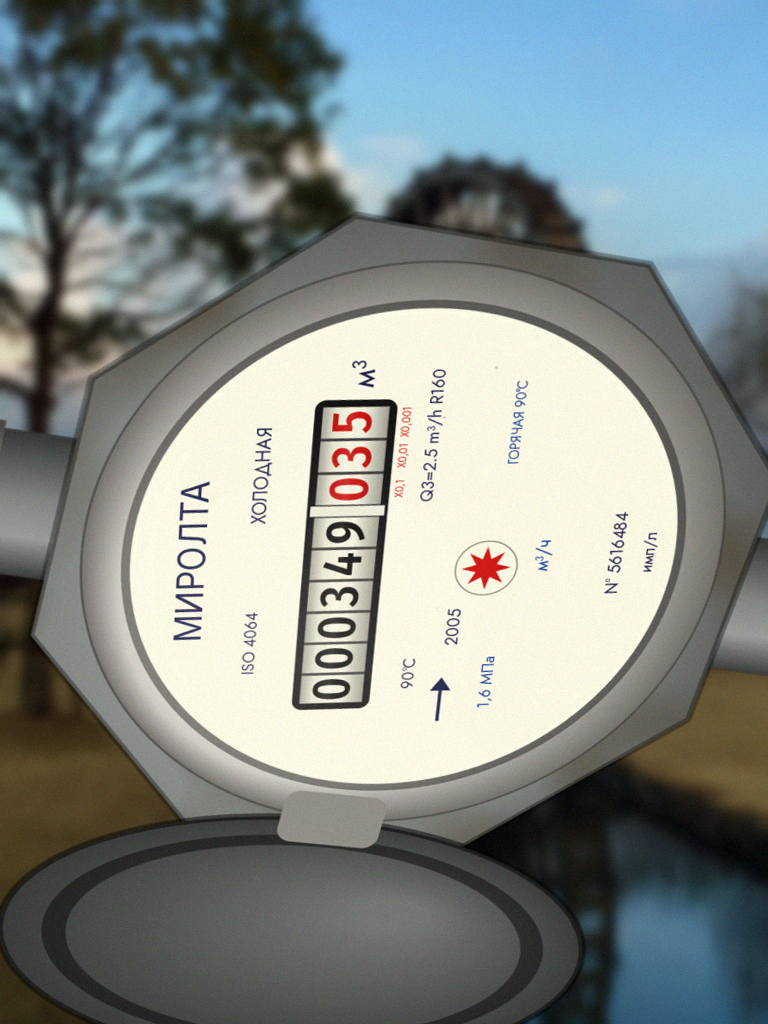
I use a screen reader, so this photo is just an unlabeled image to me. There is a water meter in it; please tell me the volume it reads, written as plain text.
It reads 349.035 m³
